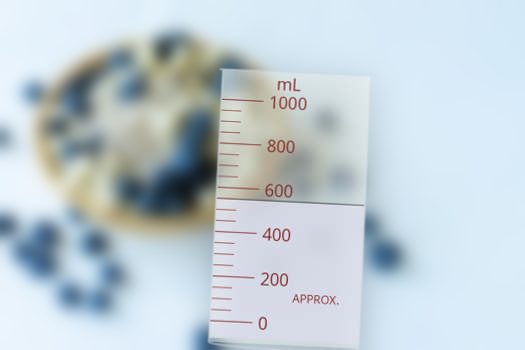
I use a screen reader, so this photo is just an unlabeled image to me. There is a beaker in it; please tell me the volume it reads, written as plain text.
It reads 550 mL
